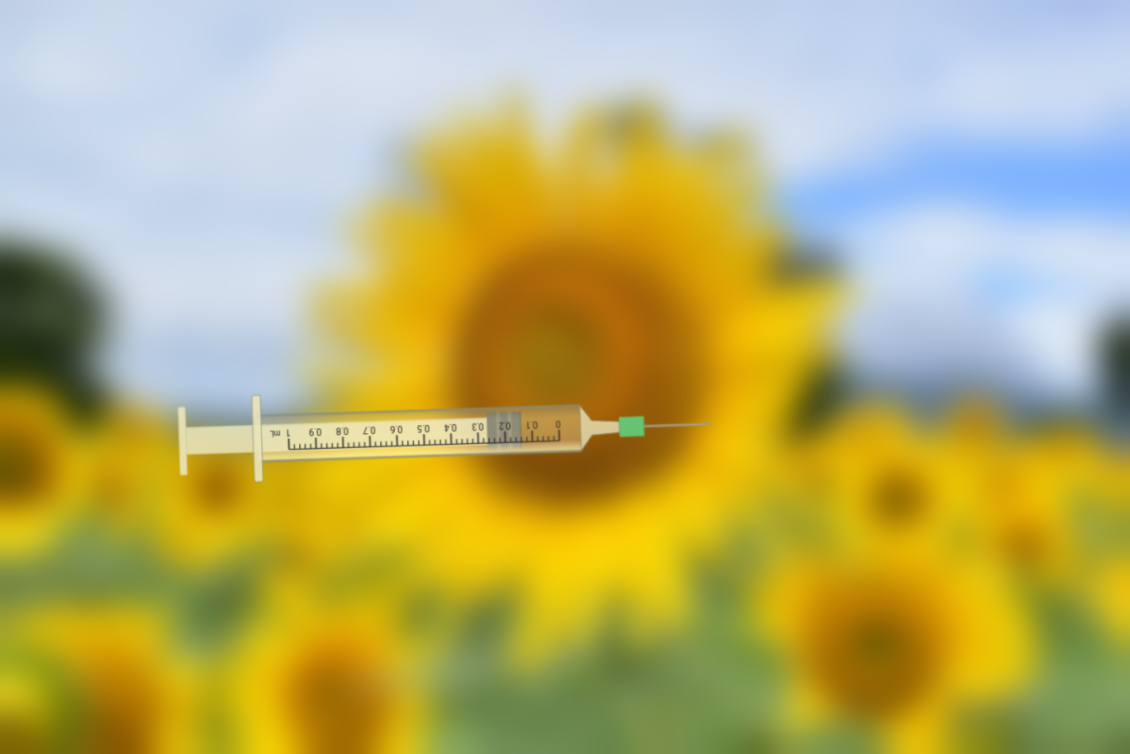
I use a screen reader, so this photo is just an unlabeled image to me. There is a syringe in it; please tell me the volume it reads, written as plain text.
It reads 0.14 mL
